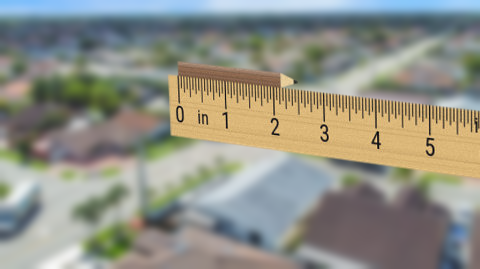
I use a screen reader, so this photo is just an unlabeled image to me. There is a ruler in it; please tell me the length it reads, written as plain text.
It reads 2.5 in
